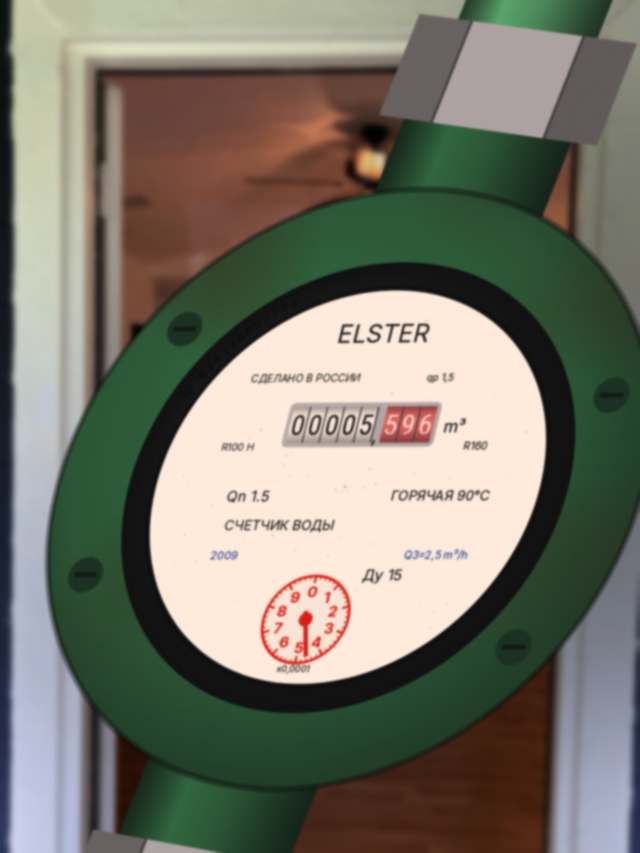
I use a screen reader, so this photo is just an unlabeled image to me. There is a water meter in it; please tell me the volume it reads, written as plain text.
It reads 5.5964 m³
